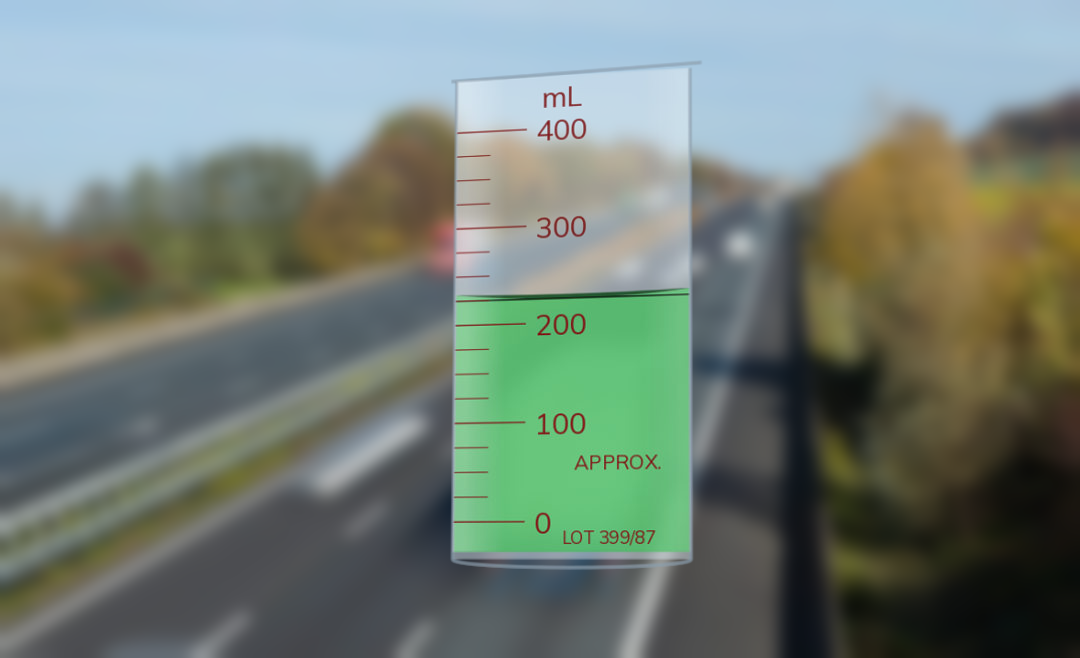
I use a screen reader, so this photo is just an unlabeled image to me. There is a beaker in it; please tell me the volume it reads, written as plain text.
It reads 225 mL
